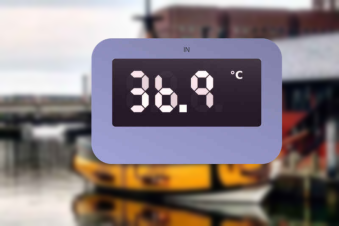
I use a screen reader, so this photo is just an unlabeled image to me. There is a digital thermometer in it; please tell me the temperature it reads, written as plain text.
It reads 36.9 °C
